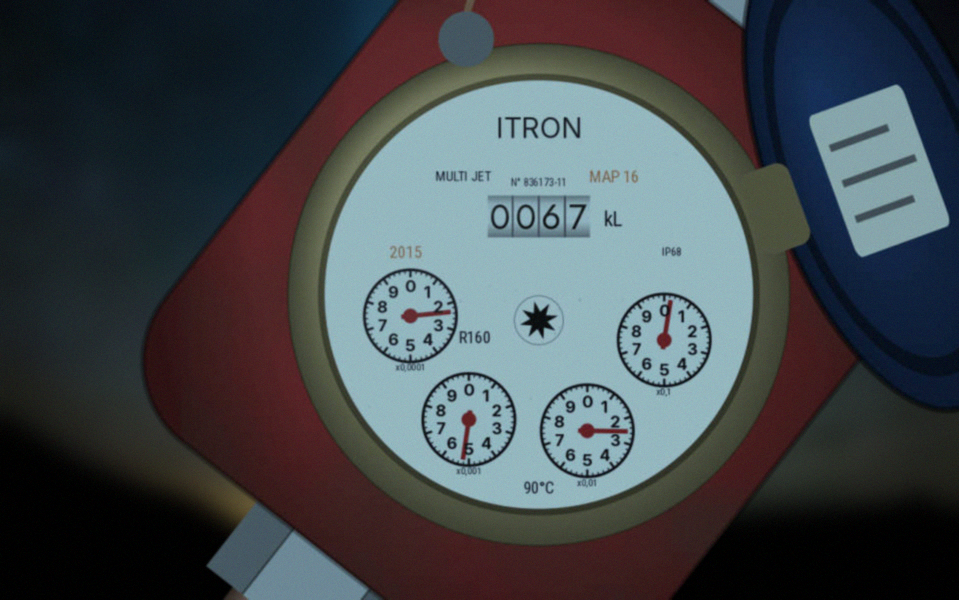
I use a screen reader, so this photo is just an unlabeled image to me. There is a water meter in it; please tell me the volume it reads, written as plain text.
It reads 67.0252 kL
